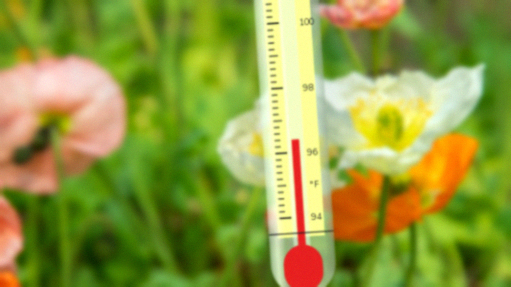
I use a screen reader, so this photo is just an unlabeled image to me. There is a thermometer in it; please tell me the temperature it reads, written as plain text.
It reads 96.4 °F
